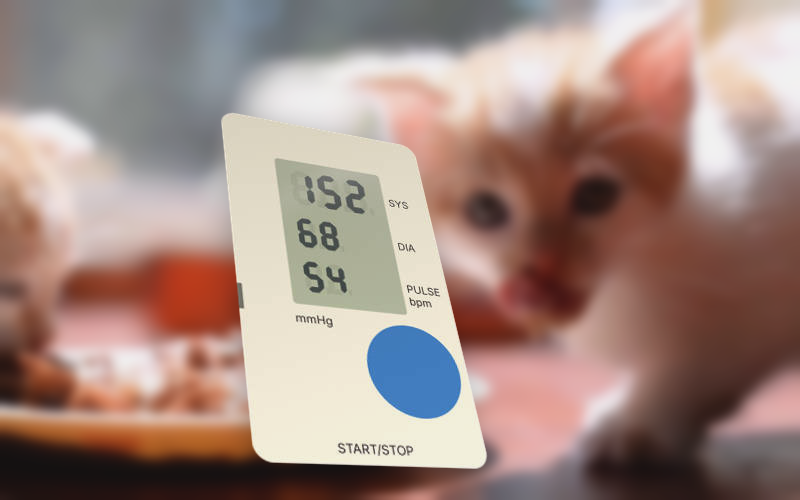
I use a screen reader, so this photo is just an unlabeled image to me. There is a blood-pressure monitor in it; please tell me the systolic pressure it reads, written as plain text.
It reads 152 mmHg
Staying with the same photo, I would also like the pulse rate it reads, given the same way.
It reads 54 bpm
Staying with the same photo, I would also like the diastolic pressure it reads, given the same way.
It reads 68 mmHg
